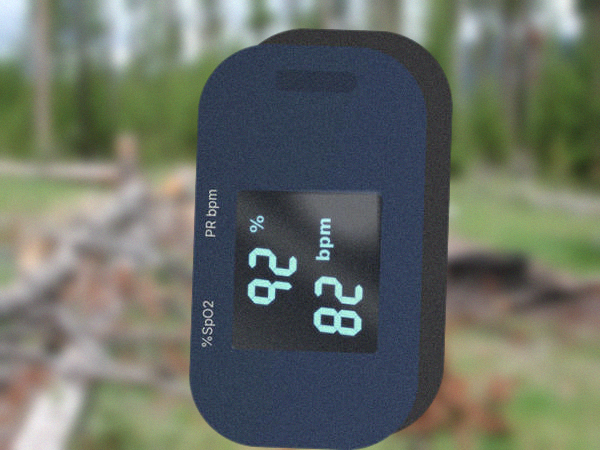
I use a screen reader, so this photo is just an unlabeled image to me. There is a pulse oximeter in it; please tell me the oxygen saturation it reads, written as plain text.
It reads 92 %
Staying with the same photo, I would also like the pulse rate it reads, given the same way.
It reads 82 bpm
